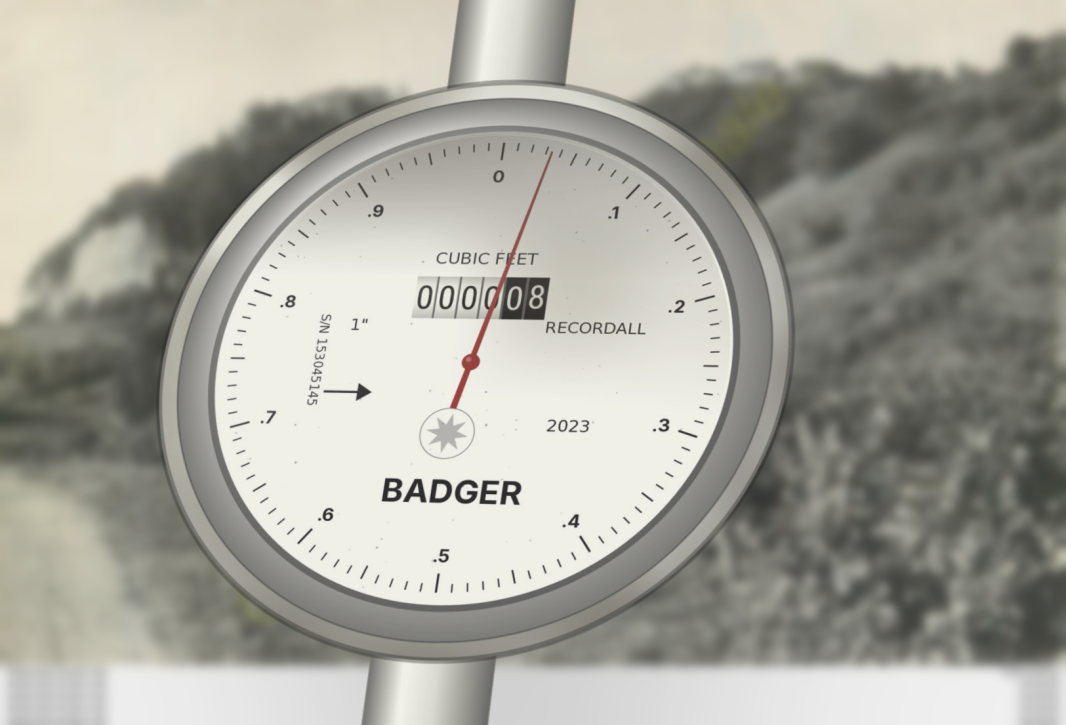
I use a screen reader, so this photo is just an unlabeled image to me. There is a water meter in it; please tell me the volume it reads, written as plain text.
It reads 8.03 ft³
